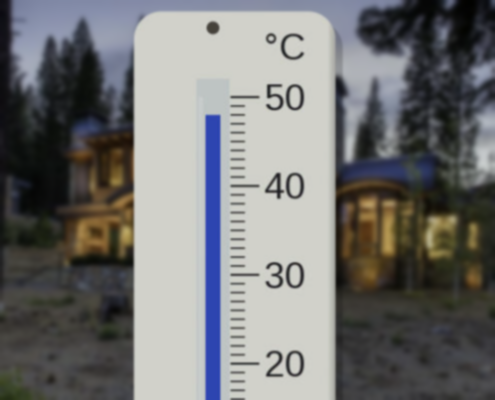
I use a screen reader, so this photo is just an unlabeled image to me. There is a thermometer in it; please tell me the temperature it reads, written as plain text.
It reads 48 °C
